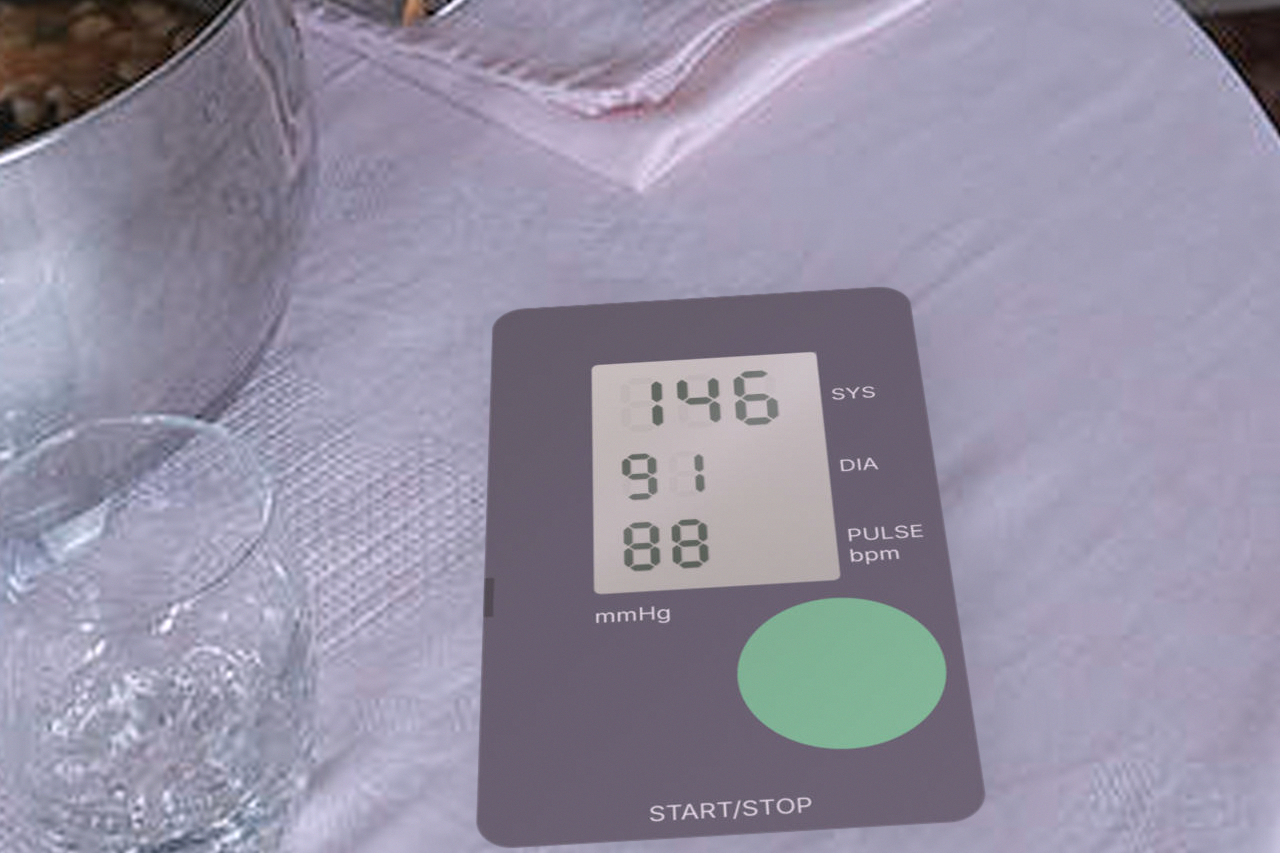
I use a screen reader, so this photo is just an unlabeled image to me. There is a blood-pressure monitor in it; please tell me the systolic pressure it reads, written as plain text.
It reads 146 mmHg
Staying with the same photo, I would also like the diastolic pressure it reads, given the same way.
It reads 91 mmHg
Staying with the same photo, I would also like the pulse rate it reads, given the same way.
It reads 88 bpm
